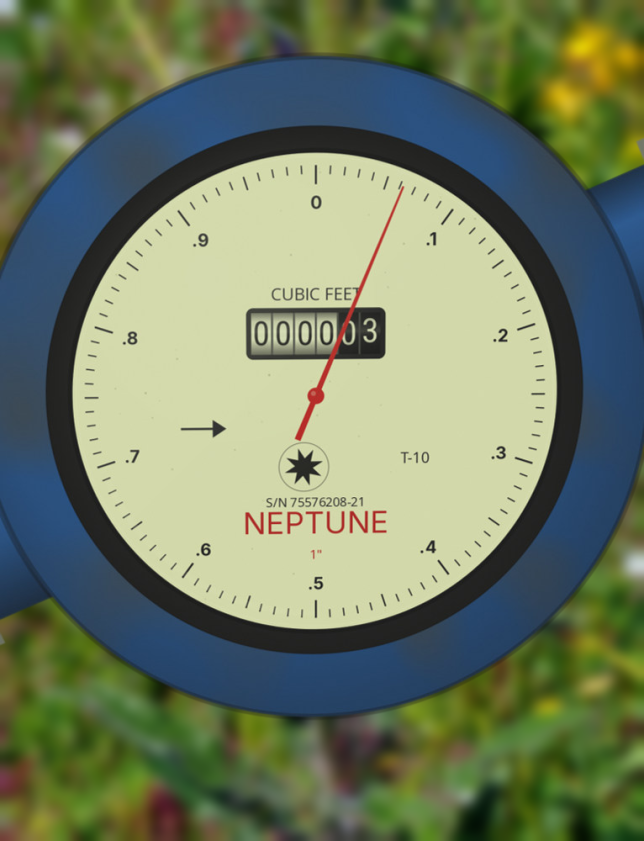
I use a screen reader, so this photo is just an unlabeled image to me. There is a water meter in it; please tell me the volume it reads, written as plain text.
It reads 3.06 ft³
